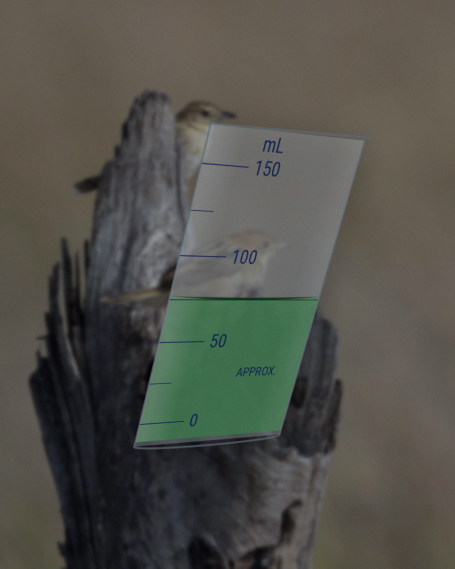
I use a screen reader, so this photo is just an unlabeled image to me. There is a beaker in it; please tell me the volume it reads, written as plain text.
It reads 75 mL
